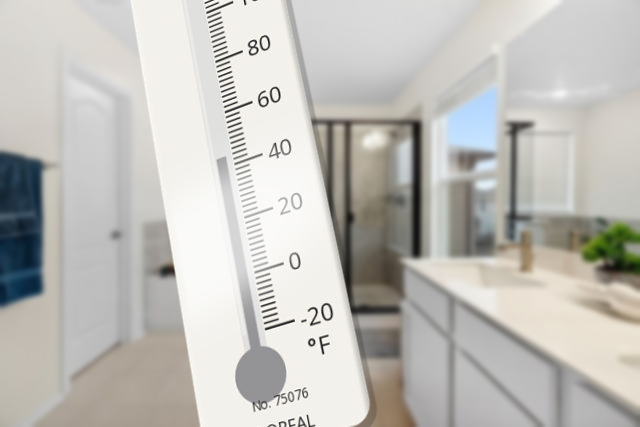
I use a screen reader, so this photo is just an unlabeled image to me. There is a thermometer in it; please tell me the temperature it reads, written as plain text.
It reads 44 °F
